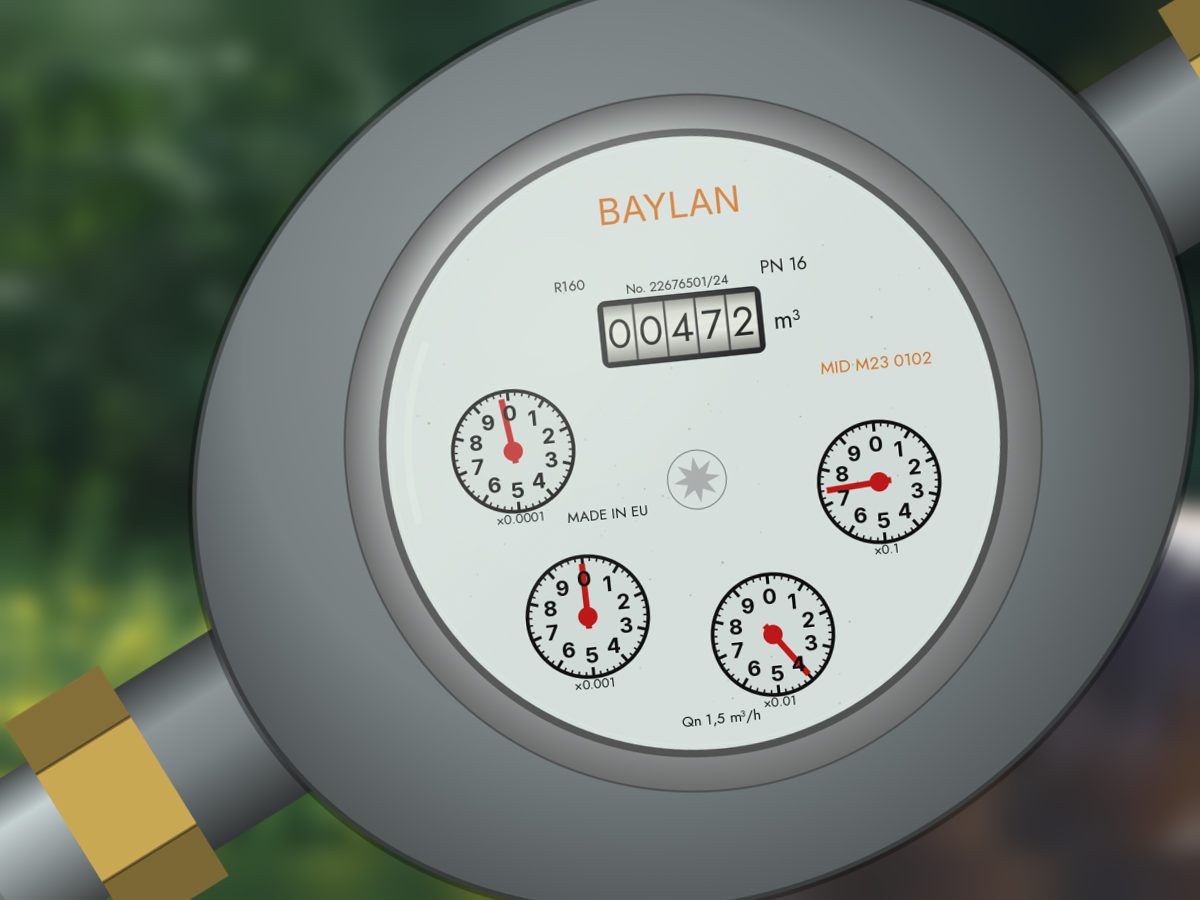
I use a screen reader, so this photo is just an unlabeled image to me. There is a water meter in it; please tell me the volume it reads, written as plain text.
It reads 472.7399 m³
